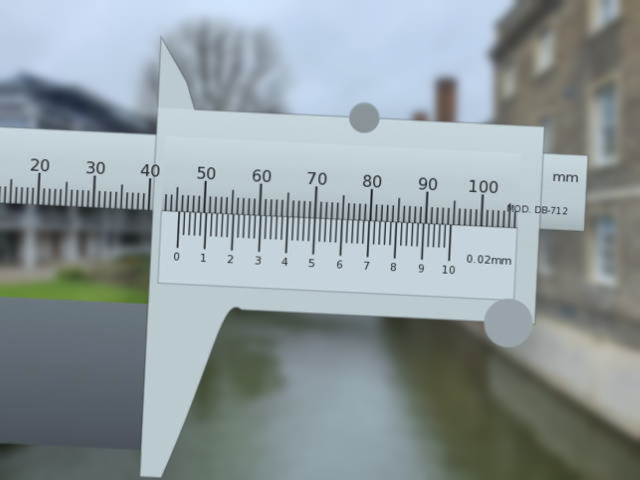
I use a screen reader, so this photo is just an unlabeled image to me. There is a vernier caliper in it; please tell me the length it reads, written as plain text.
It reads 45.5 mm
